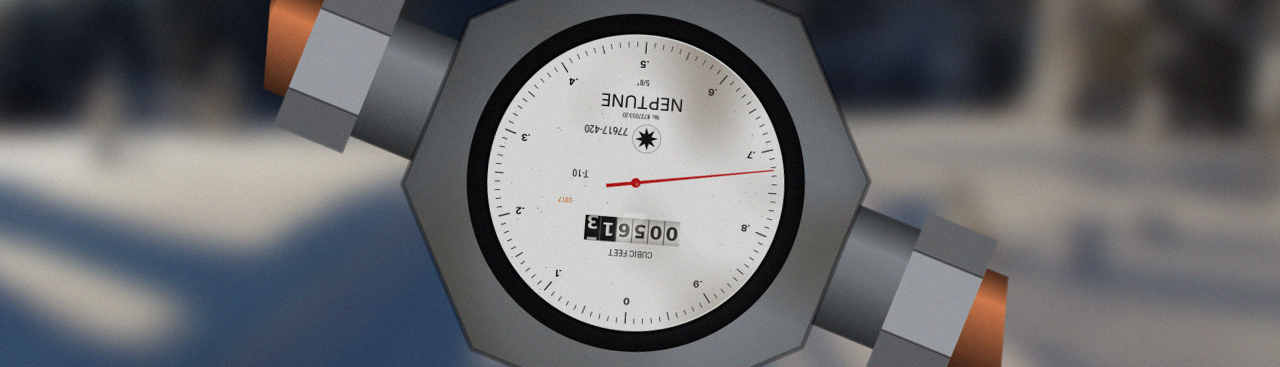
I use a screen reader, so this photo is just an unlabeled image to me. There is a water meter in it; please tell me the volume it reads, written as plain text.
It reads 5612.72 ft³
